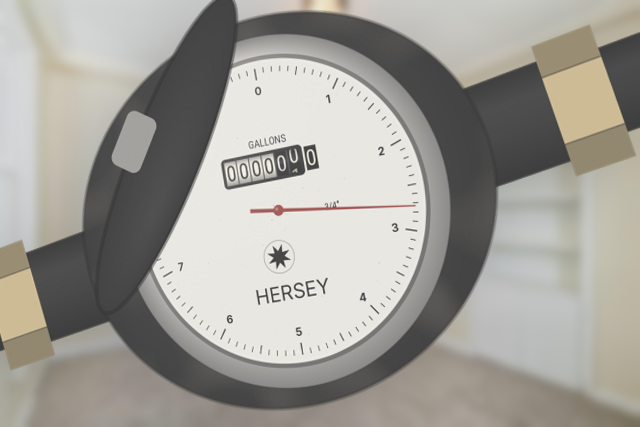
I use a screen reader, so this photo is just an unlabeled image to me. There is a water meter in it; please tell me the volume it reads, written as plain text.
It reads 2.7 gal
